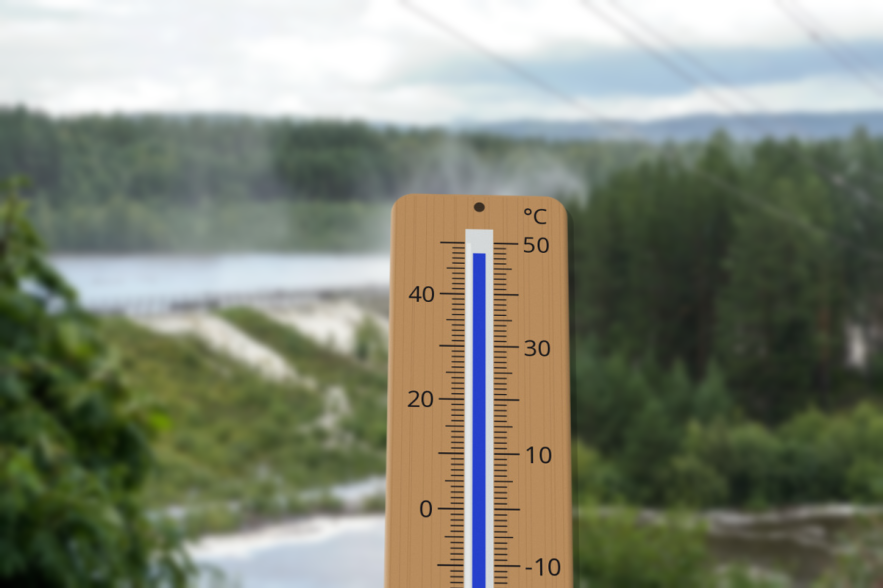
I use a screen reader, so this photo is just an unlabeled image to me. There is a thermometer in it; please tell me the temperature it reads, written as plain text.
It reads 48 °C
